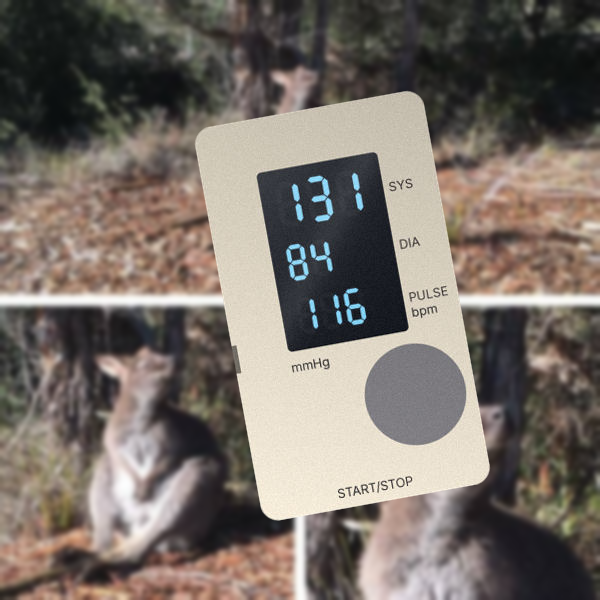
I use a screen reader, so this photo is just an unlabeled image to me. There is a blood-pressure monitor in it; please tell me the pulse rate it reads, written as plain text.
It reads 116 bpm
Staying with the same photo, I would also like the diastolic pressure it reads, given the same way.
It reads 84 mmHg
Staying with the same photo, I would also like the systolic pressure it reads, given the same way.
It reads 131 mmHg
